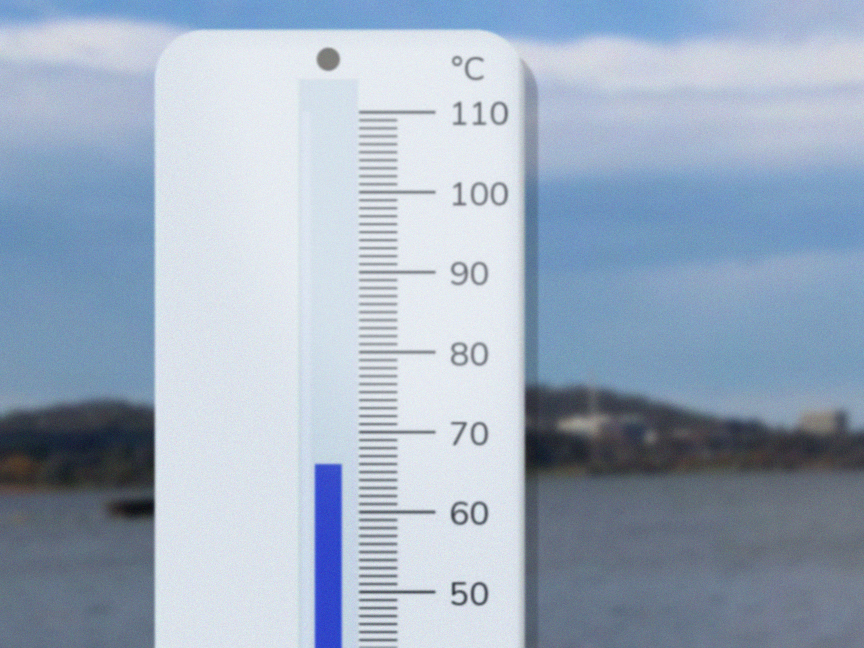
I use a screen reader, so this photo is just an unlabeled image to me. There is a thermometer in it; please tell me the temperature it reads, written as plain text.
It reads 66 °C
